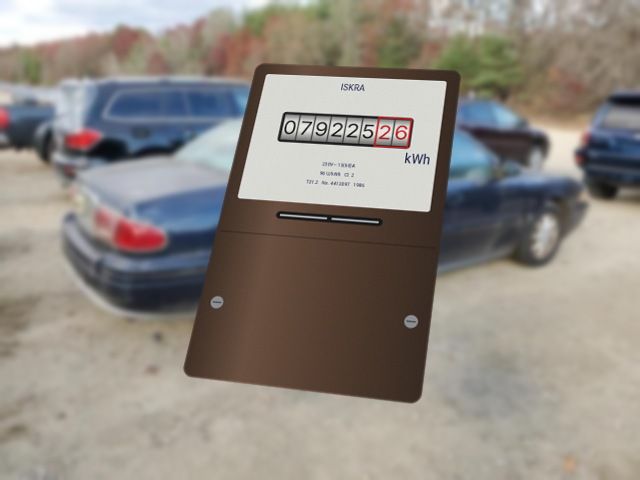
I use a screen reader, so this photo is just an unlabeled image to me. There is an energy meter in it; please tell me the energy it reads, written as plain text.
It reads 79225.26 kWh
